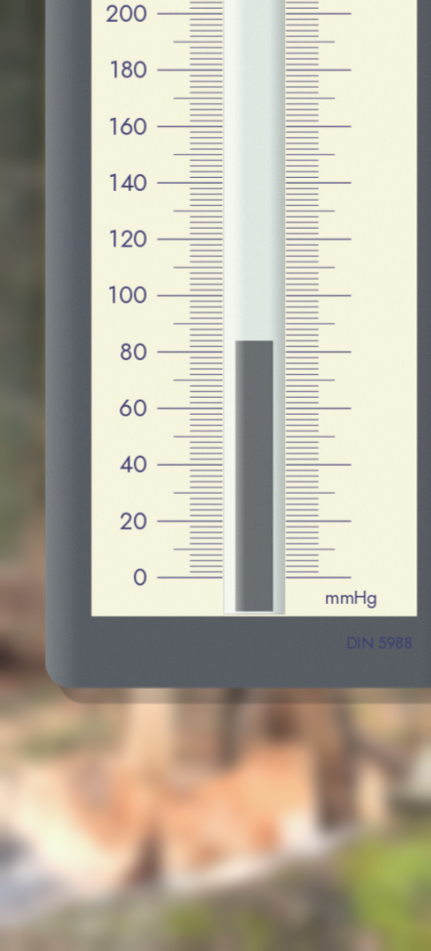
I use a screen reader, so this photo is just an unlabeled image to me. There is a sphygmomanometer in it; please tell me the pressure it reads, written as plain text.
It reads 84 mmHg
